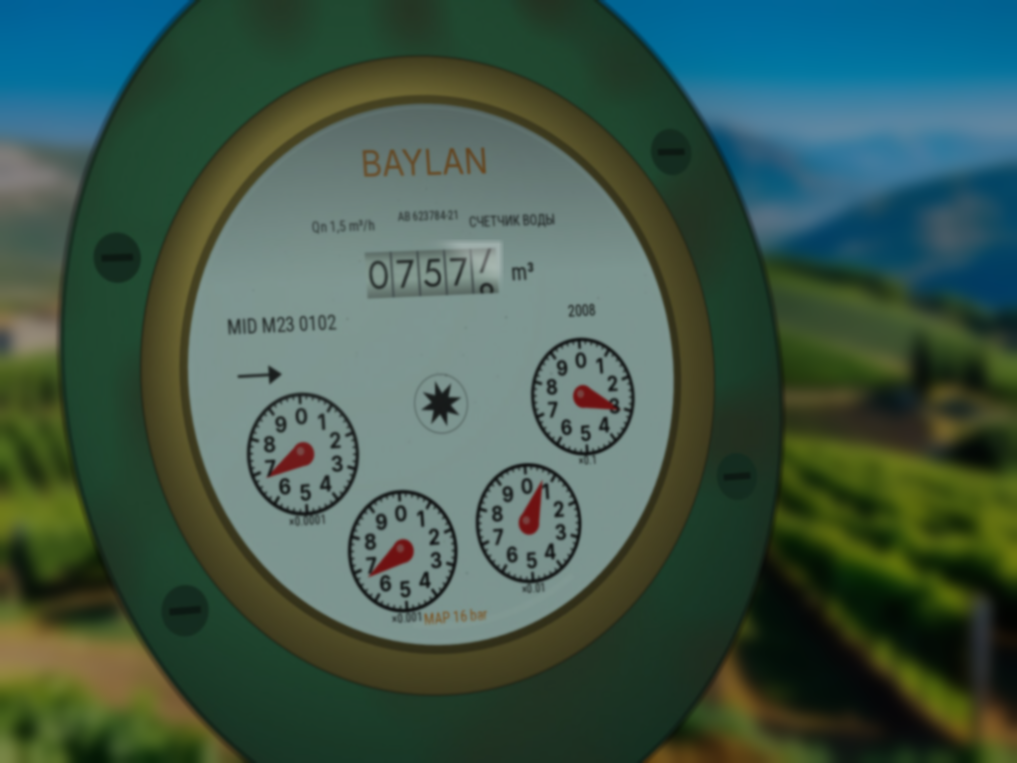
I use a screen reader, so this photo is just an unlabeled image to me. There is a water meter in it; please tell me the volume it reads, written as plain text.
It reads 7577.3066 m³
